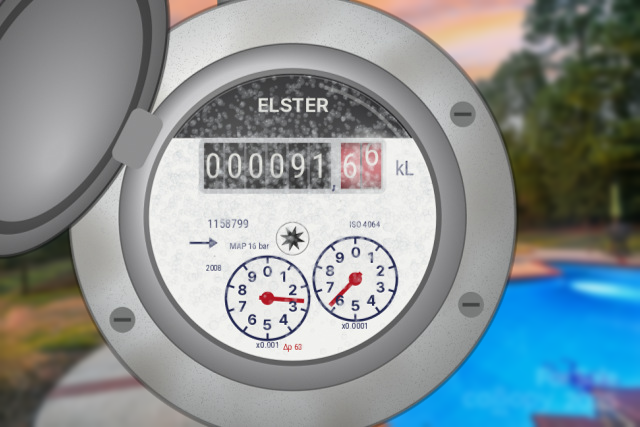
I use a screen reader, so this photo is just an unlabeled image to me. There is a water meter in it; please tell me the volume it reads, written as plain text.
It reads 91.6626 kL
